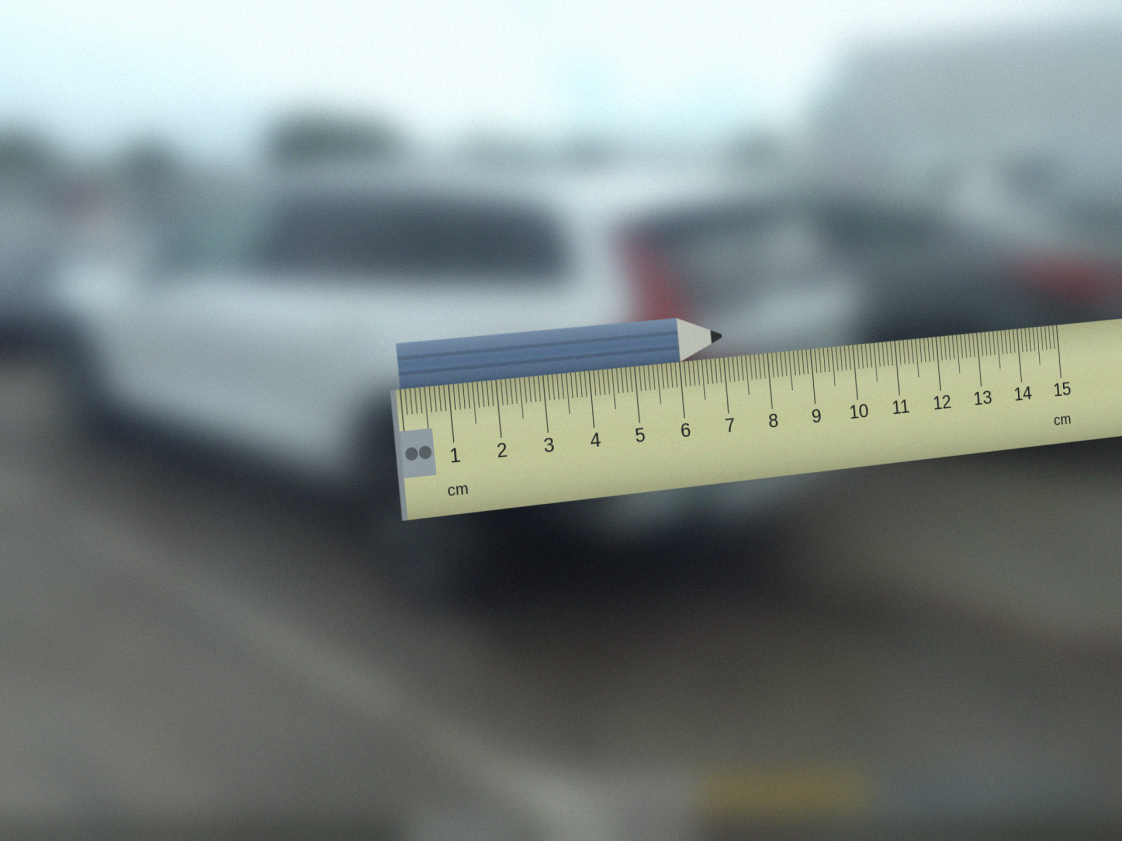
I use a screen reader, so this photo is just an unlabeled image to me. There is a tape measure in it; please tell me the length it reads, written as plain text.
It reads 7 cm
